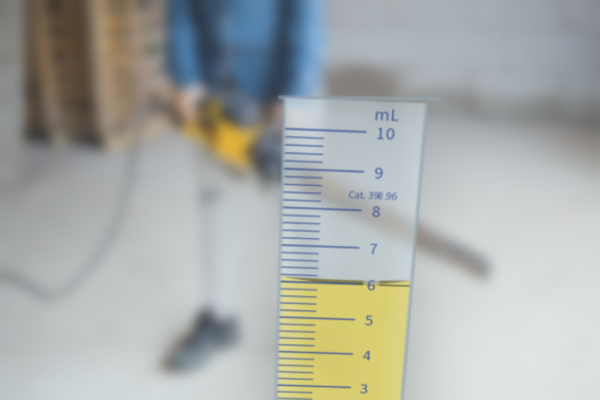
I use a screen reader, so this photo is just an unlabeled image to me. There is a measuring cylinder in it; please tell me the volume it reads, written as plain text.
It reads 6 mL
